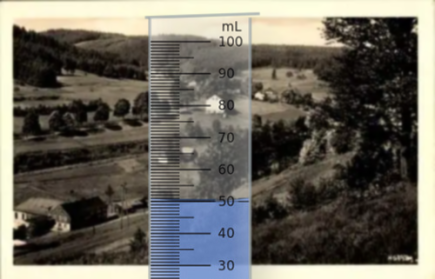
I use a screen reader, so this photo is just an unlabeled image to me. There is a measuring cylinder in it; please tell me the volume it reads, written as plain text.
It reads 50 mL
